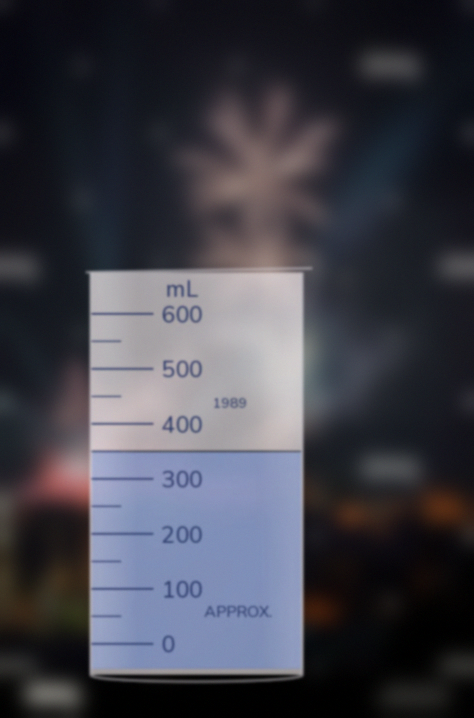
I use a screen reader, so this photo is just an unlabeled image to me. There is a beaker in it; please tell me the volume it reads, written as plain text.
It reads 350 mL
